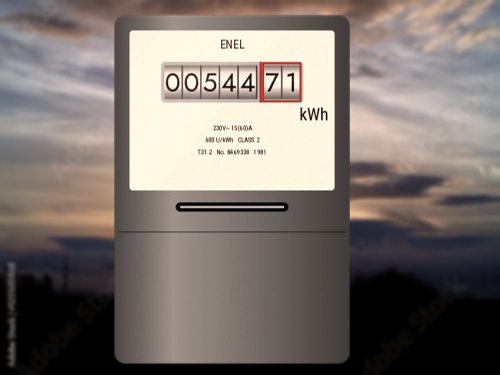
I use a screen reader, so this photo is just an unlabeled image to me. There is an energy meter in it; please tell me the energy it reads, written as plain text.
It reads 544.71 kWh
